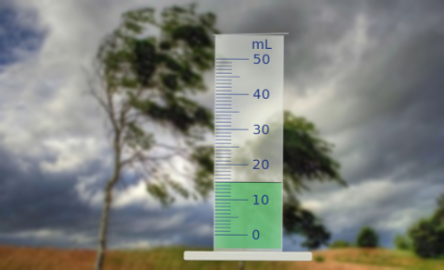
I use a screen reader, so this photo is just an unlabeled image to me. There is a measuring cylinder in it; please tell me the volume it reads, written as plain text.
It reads 15 mL
